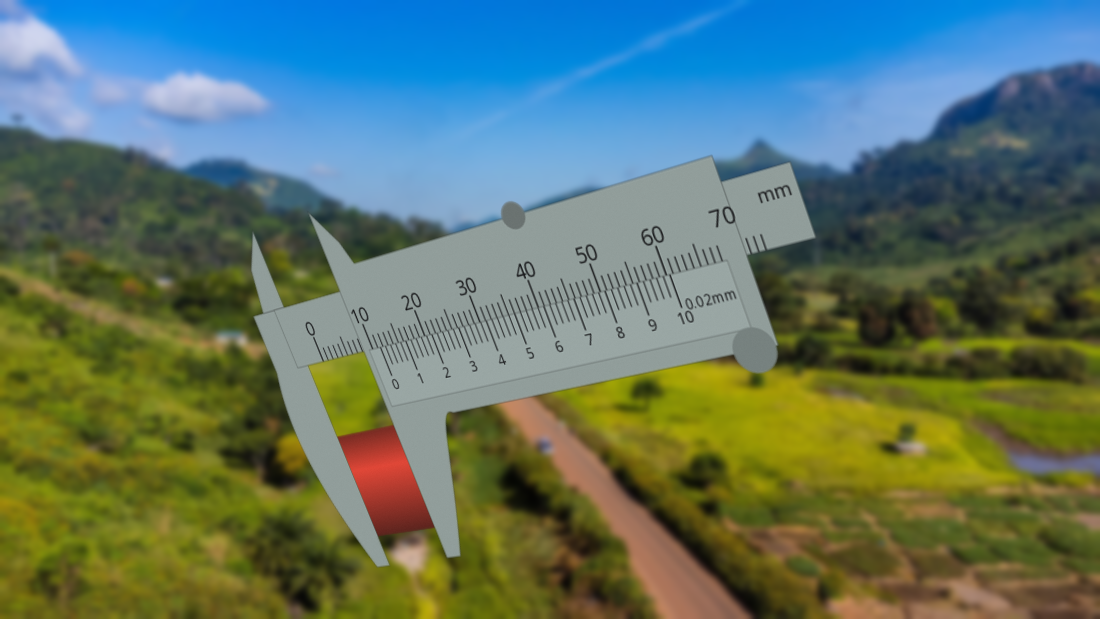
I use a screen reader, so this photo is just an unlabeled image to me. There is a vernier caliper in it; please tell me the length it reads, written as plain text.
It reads 11.5 mm
